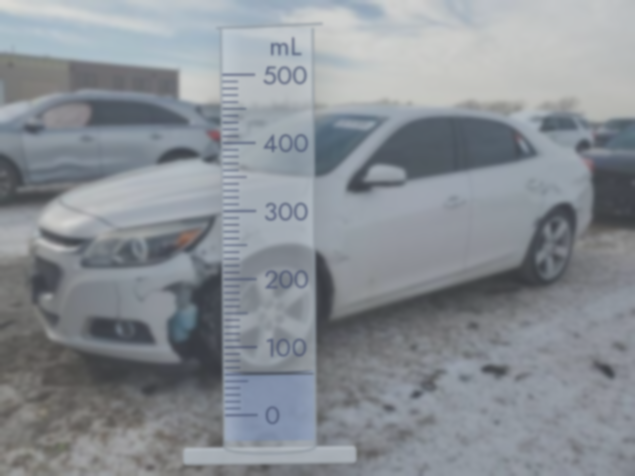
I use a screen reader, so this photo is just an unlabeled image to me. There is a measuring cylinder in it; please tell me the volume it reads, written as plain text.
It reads 60 mL
